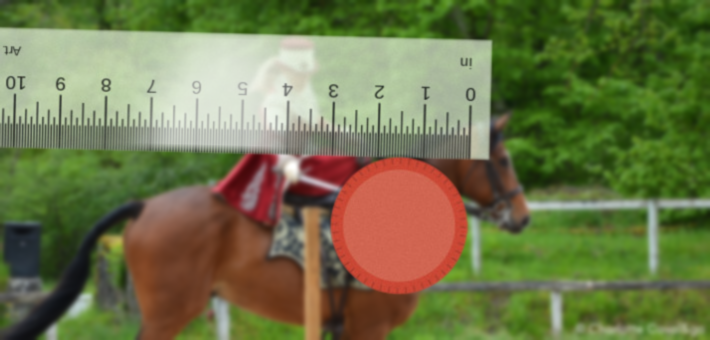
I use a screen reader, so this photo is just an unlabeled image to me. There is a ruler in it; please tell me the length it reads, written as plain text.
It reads 3 in
